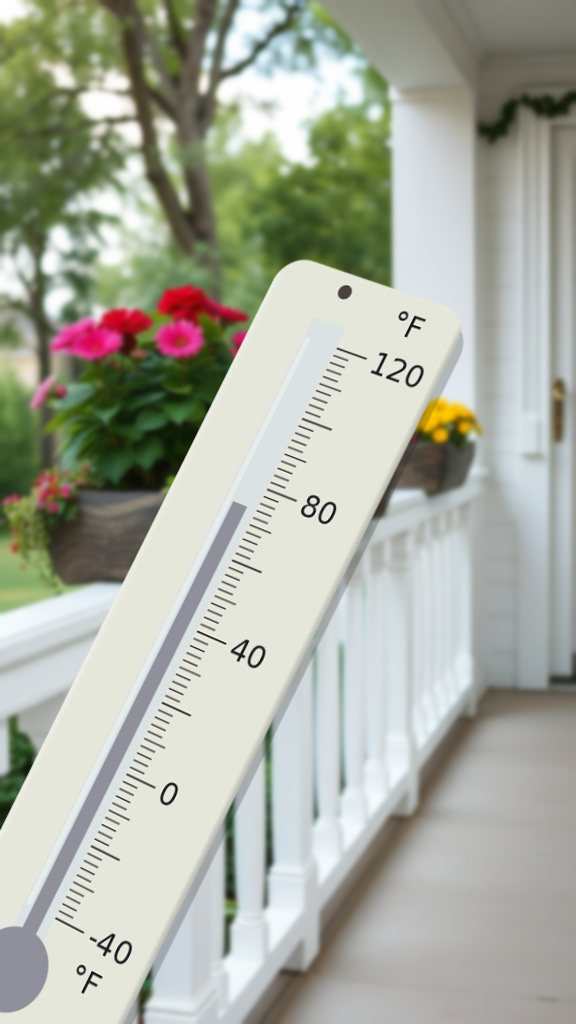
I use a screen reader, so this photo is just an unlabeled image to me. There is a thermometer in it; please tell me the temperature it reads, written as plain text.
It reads 74 °F
